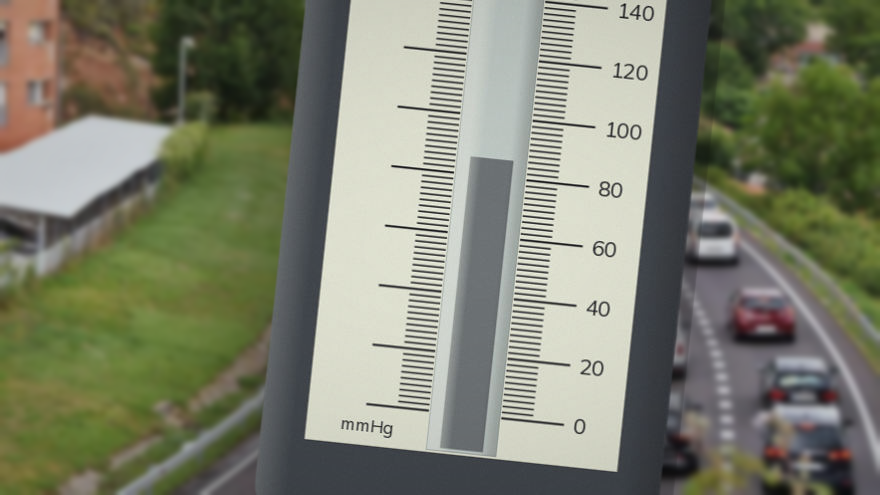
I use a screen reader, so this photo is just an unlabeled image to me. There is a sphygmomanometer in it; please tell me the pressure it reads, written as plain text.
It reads 86 mmHg
